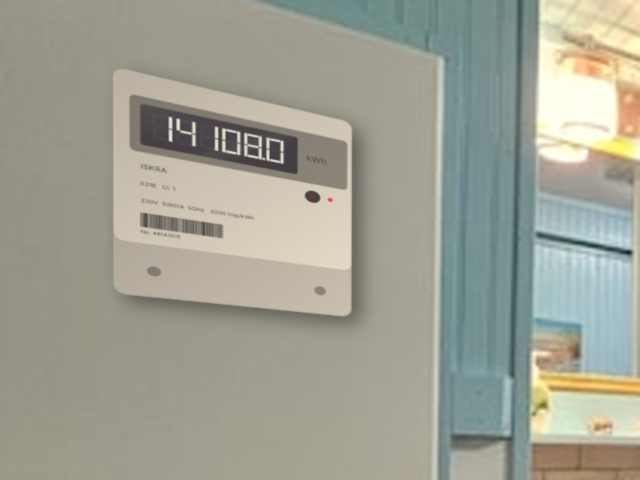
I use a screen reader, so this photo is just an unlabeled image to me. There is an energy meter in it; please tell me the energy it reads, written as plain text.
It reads 14108.0 kWh
